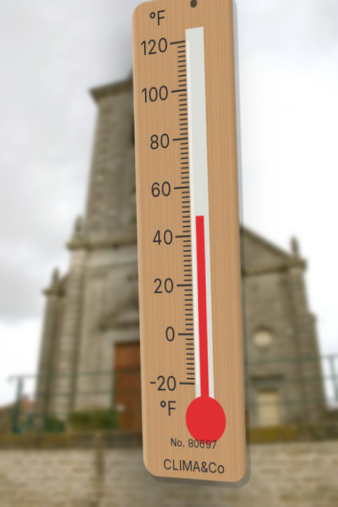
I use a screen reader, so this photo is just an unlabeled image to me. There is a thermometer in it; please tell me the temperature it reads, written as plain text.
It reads 48 °F
